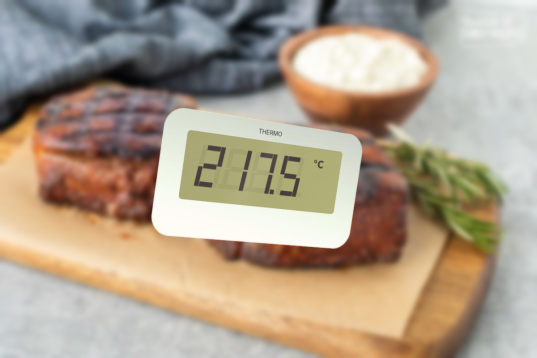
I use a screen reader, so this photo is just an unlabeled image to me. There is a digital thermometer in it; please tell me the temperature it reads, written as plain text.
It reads 217.5 °C
